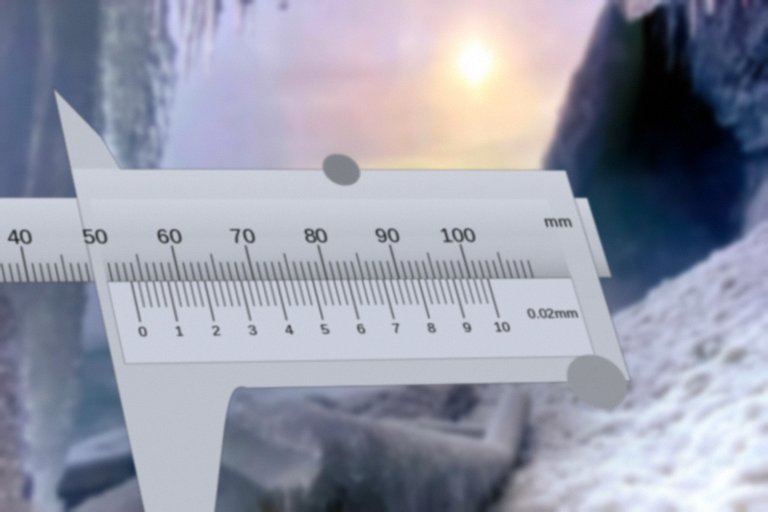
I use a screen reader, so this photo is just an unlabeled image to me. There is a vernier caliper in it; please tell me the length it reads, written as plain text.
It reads 53.5 mm
